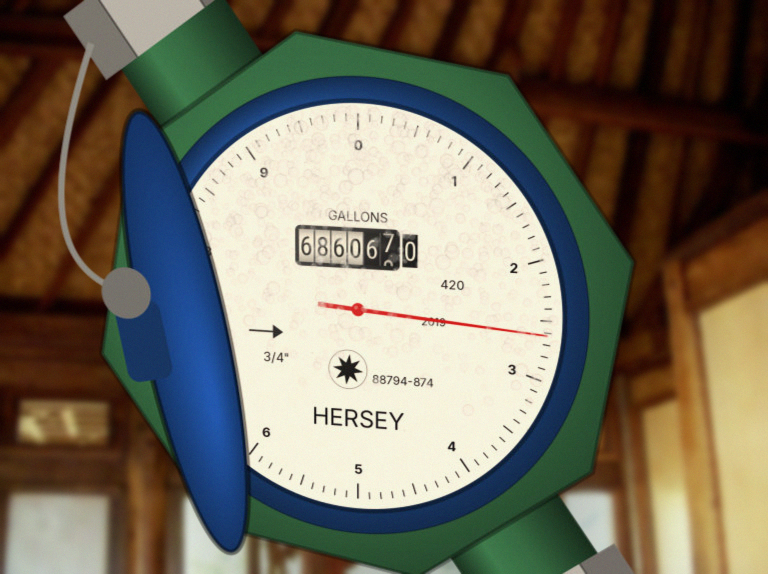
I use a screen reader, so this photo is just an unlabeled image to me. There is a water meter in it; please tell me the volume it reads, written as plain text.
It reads 6860672.6 gal
